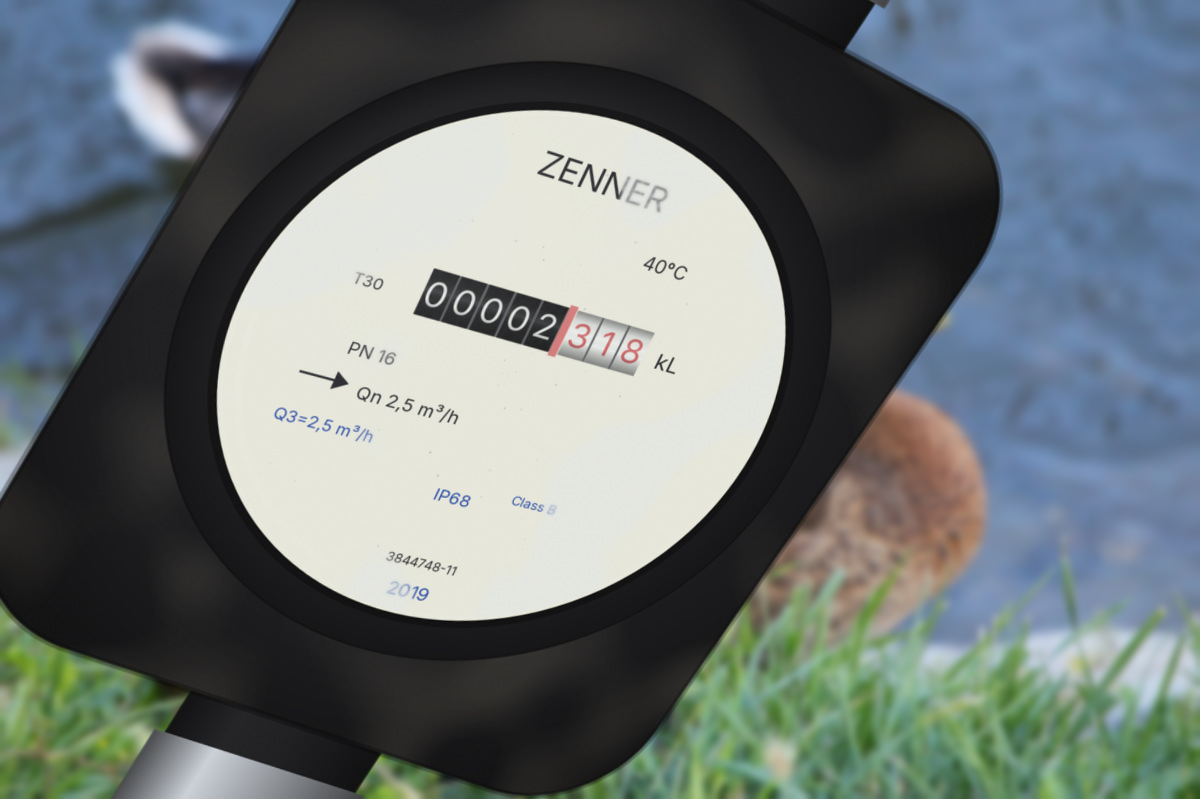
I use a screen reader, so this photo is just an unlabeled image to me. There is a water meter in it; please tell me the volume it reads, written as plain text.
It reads 2.318 kL
